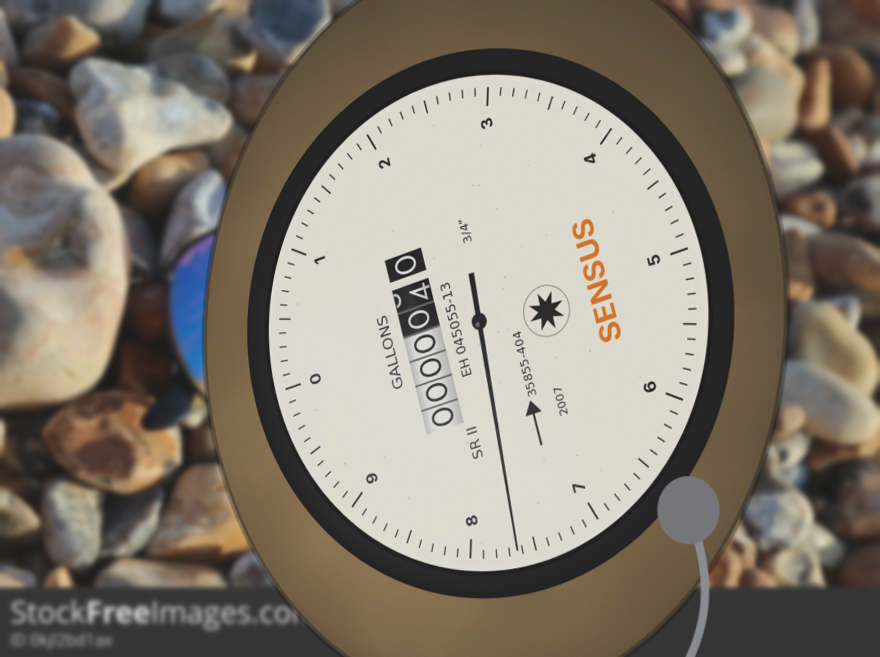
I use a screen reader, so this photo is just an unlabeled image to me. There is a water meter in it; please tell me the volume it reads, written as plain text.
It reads 37.6 gal
